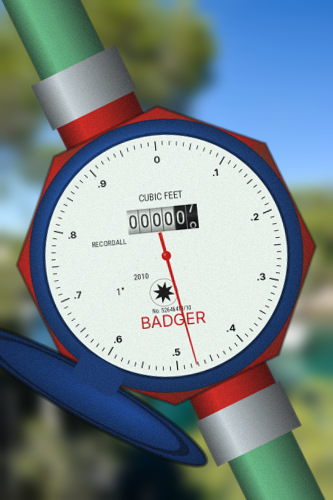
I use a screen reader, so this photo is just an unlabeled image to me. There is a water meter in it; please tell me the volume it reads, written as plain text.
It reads 7.47 ft³
